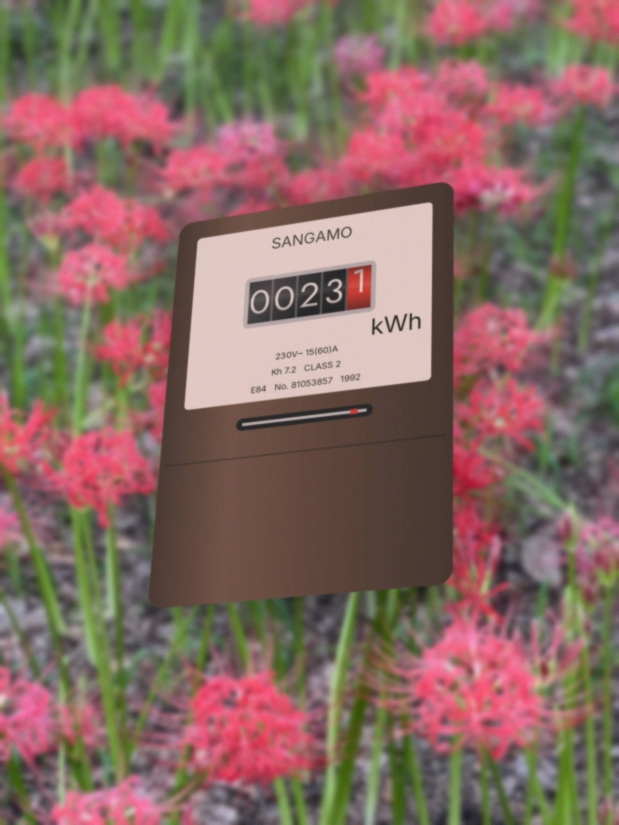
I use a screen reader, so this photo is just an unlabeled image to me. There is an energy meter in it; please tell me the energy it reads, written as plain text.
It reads 23.1 kWh
